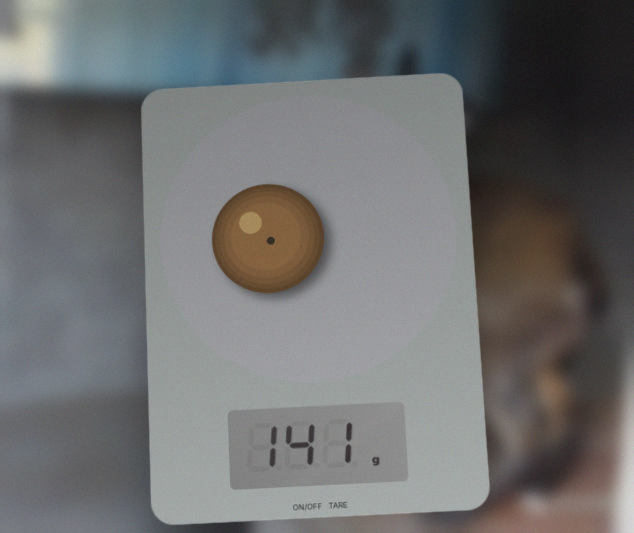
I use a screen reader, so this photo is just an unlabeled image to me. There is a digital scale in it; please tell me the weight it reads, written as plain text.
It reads 141 g
